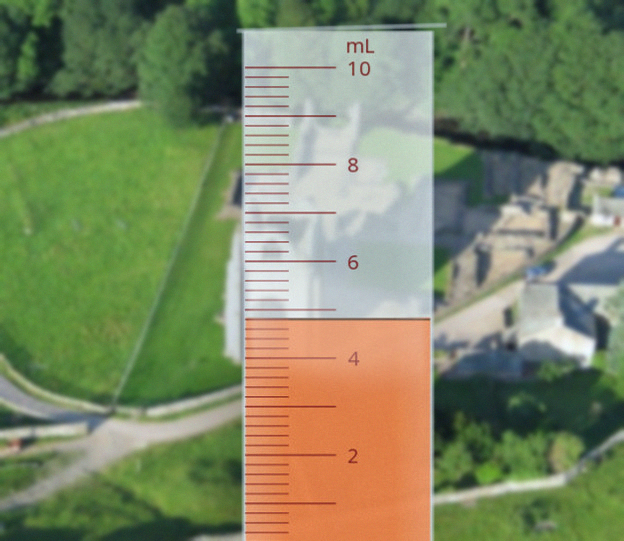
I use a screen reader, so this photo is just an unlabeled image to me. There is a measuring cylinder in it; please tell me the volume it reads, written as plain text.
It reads 4.8 mL
